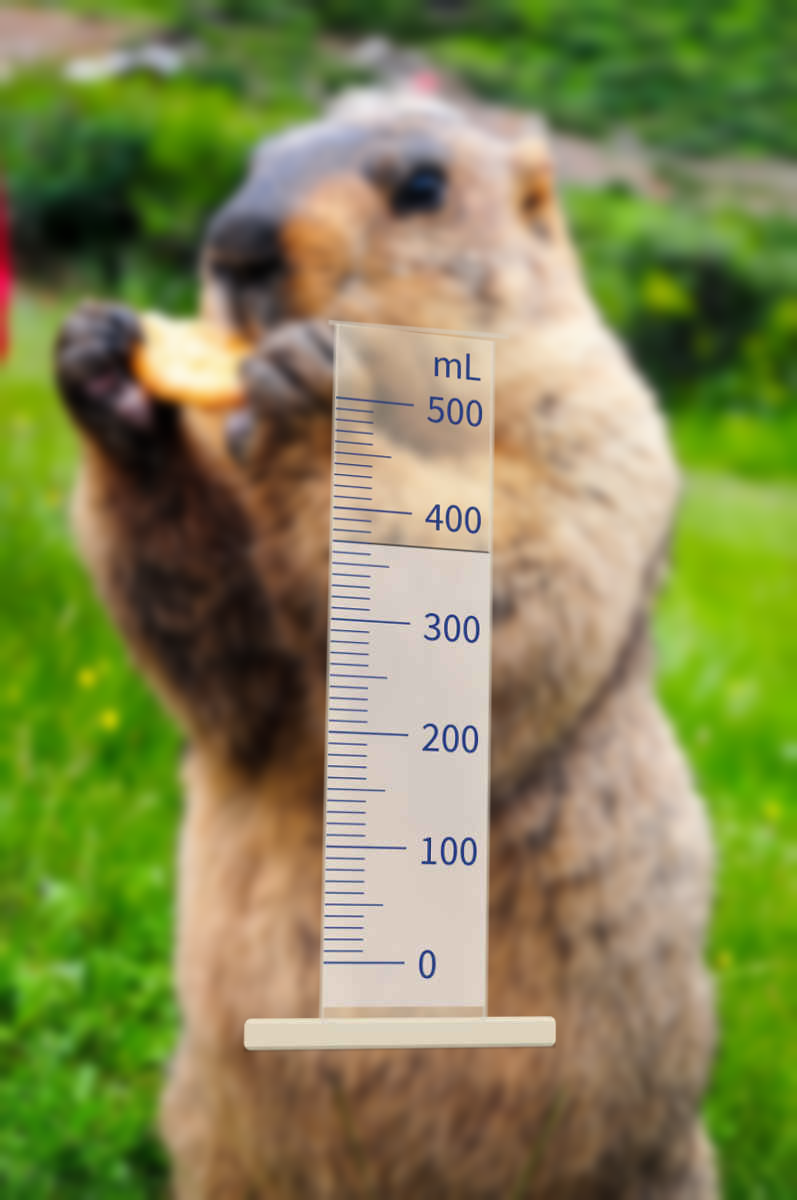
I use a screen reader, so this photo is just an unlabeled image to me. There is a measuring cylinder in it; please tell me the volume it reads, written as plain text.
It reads 370 mL
